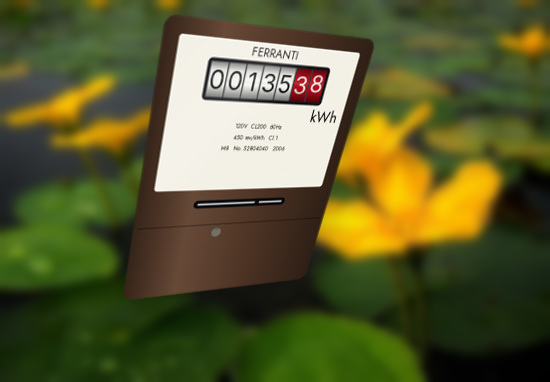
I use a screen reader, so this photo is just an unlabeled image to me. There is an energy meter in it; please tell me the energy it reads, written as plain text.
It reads 135.38 kWh
